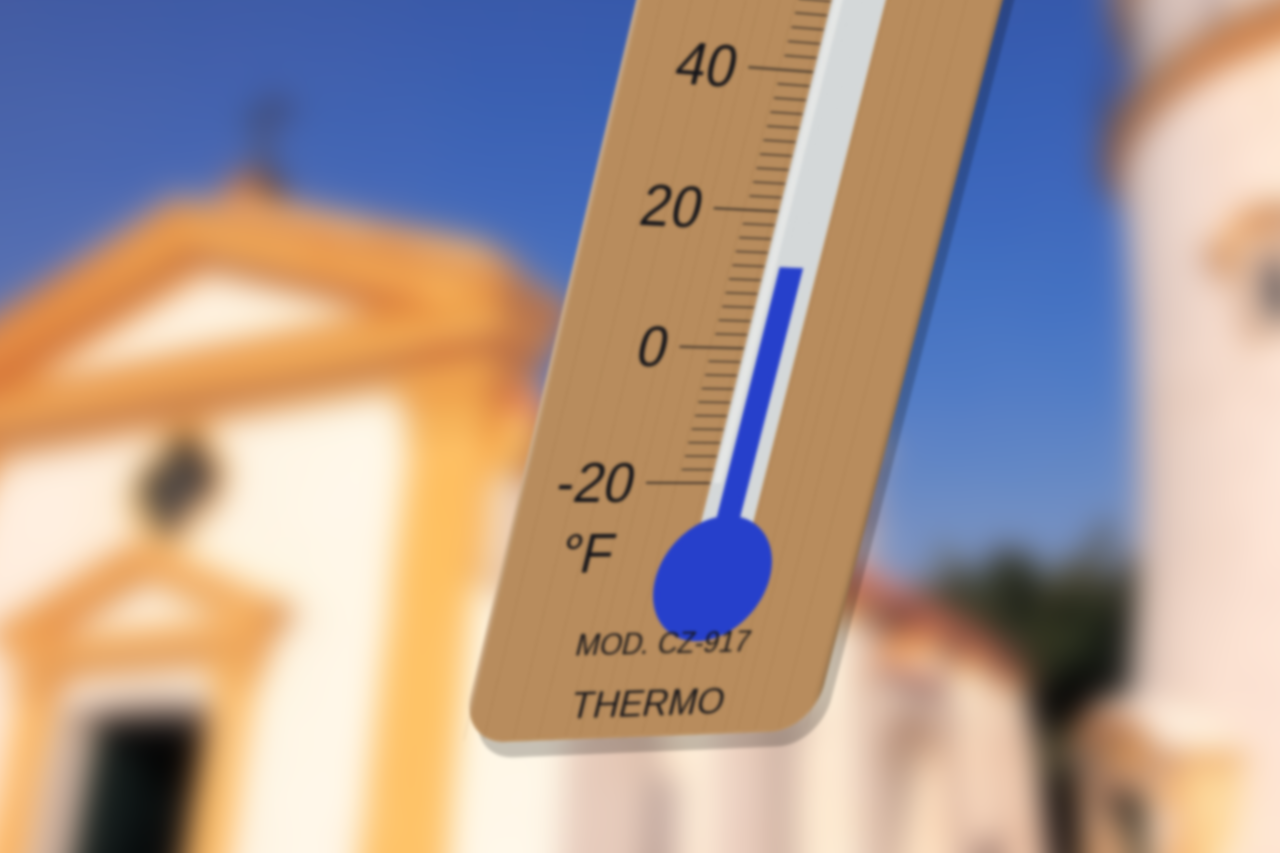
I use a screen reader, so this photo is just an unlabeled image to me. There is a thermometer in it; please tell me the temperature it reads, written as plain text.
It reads 12 °F
